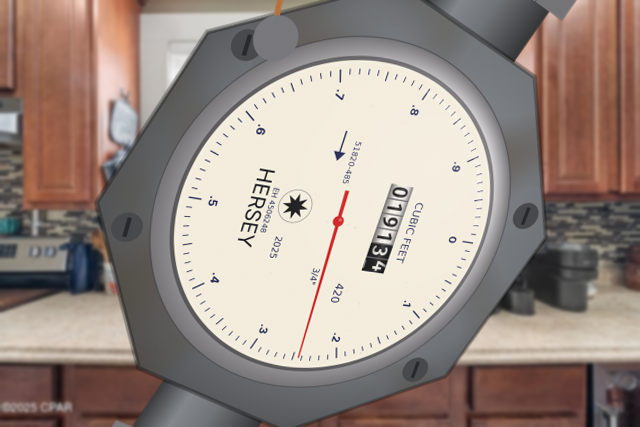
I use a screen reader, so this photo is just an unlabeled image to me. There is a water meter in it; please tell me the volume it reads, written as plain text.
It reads 19134.24 ft³
